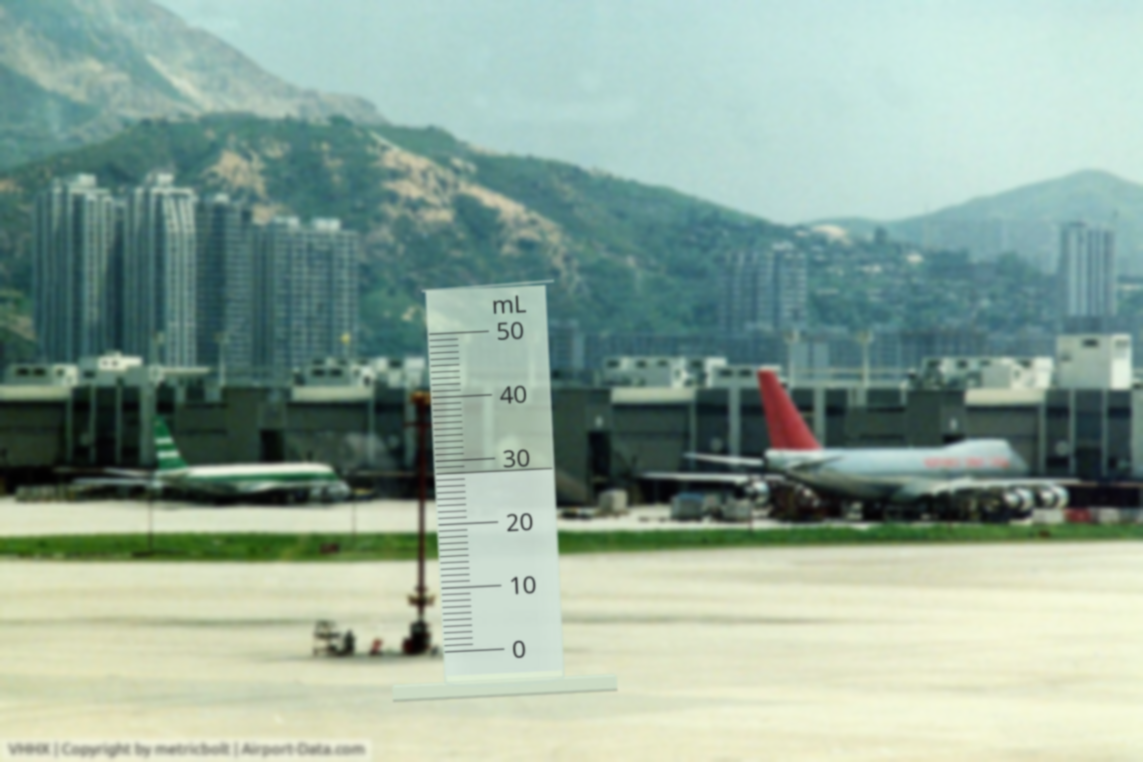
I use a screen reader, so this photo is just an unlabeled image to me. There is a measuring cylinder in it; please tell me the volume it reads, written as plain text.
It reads 28 mL
